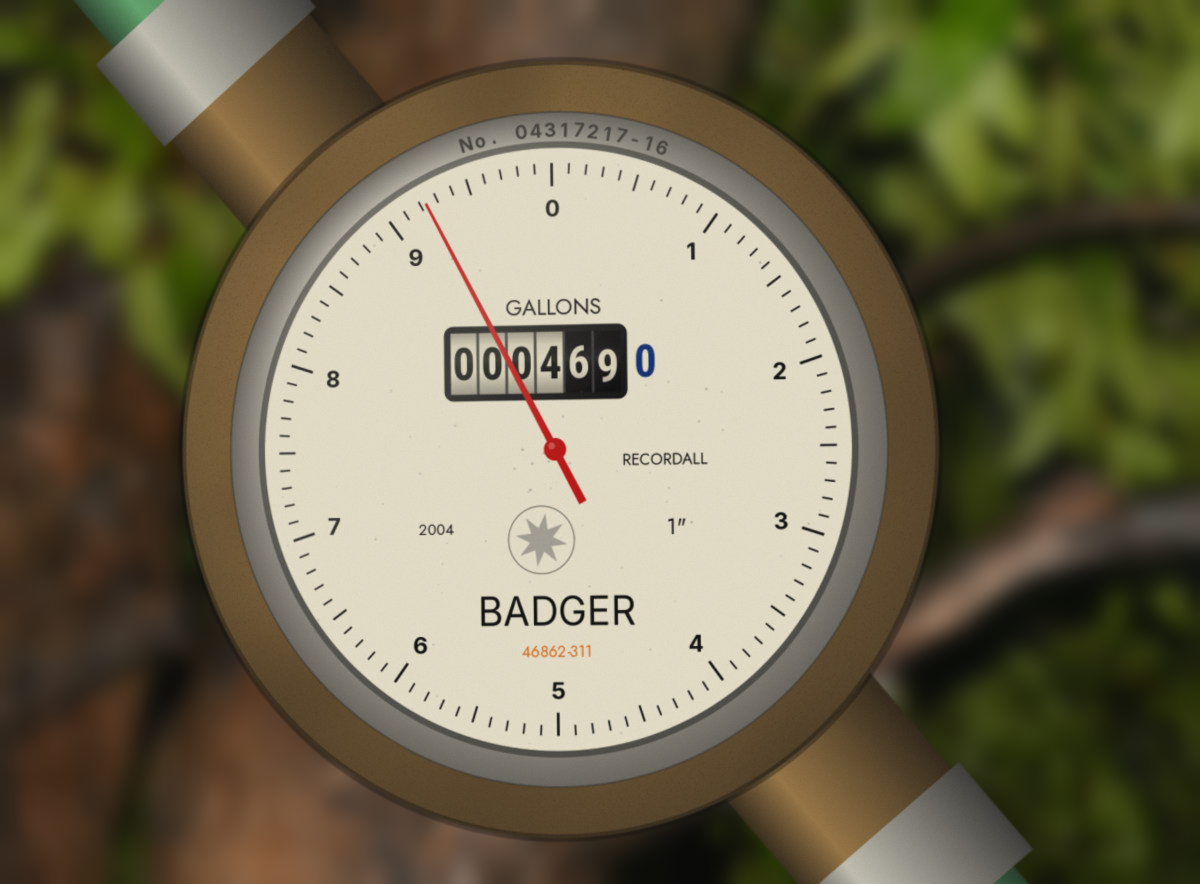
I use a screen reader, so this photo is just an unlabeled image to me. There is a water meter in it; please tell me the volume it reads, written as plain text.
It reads 4689.2 gal
